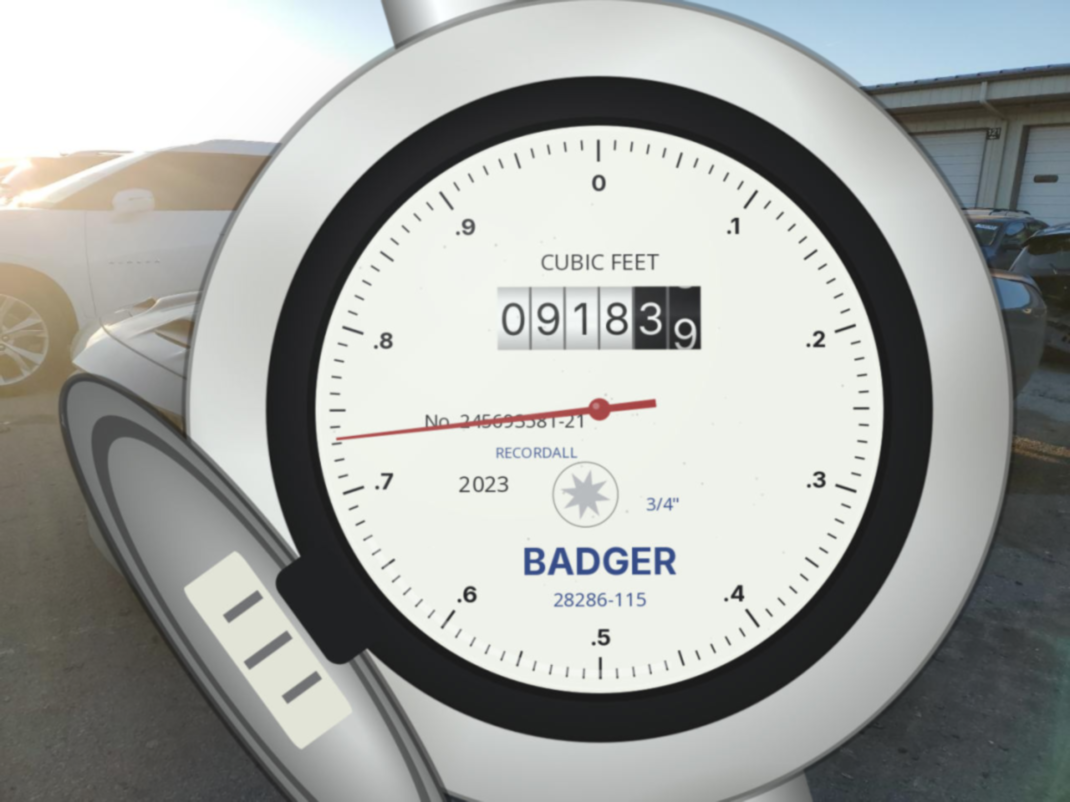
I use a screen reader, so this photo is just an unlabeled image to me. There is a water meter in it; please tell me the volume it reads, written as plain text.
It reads 91838.73 ft³
